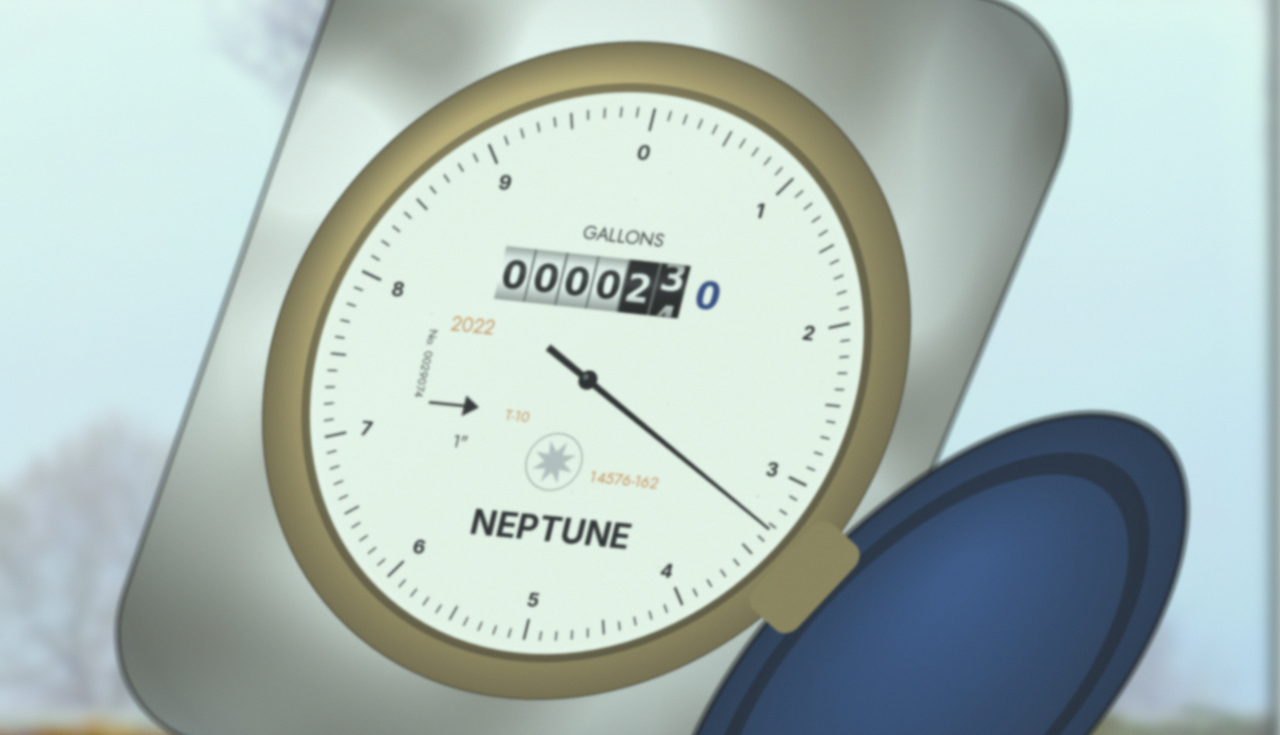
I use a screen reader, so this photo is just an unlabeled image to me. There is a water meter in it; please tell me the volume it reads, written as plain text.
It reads 233.3 gal
